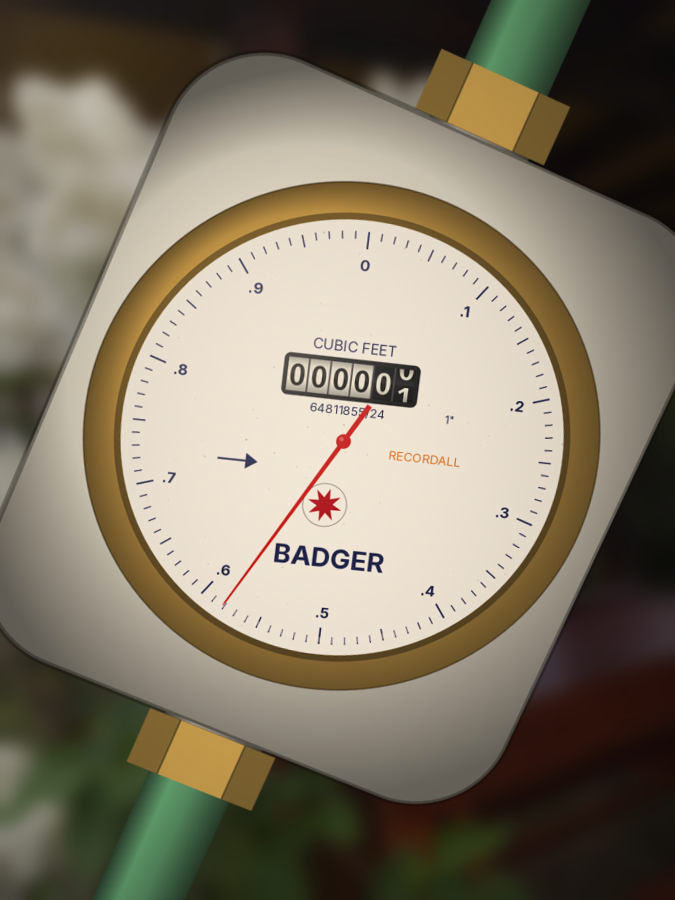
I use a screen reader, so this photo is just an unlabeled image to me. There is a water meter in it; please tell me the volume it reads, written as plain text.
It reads 0.58 ft³
